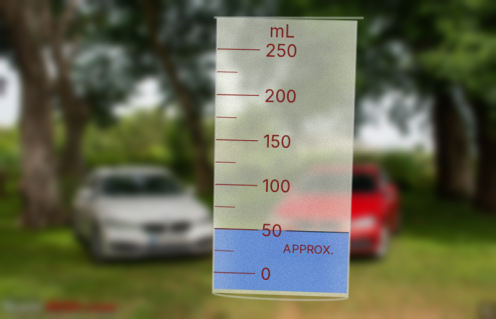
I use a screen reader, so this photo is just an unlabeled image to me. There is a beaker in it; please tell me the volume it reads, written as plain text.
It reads 50 mL
